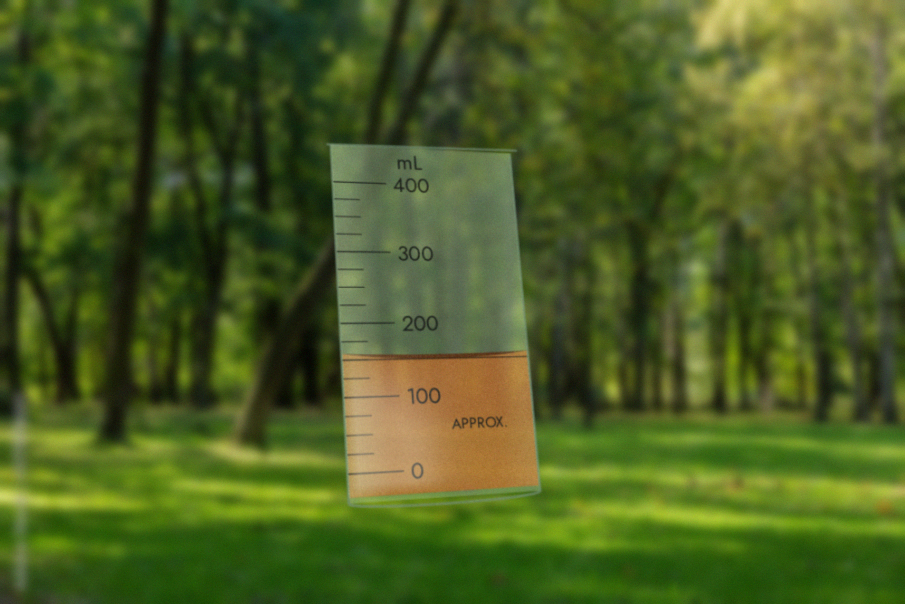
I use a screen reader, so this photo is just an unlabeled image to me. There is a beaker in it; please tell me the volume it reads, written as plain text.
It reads 150 mL
